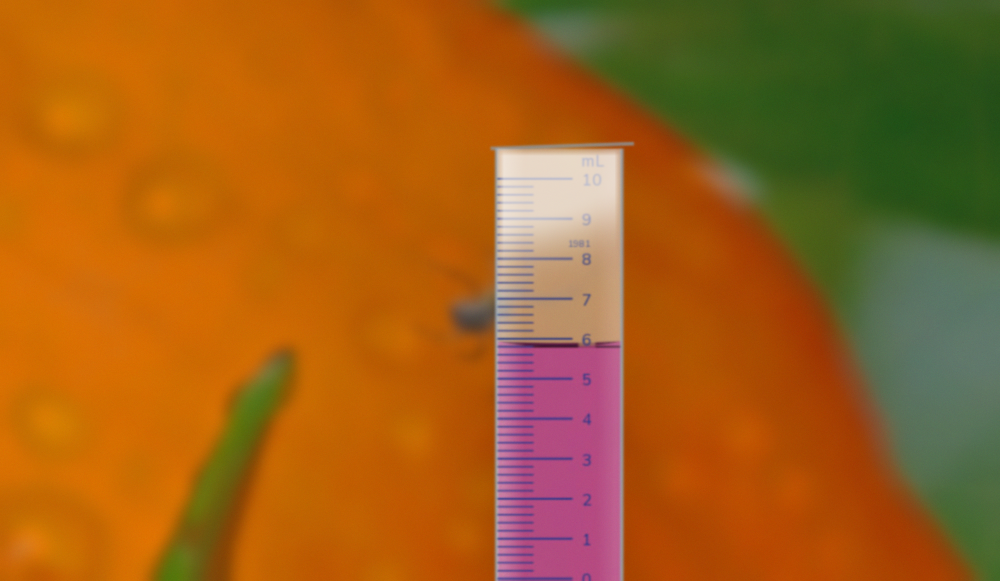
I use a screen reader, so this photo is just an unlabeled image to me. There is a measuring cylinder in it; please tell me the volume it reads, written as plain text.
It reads 5.8 mL
